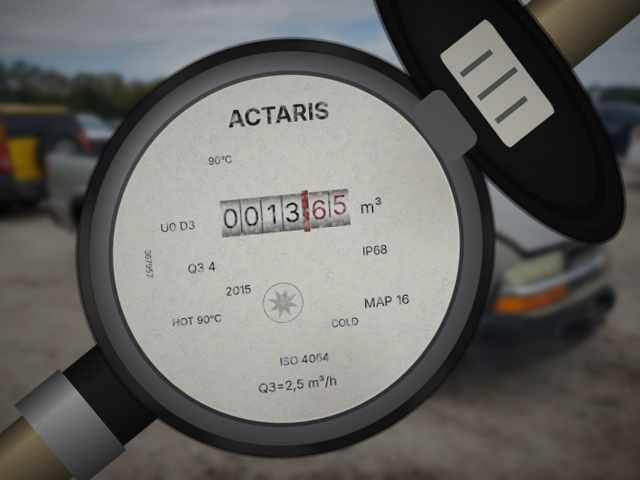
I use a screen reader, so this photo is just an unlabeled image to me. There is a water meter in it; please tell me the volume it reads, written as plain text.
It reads 13.65 m³
